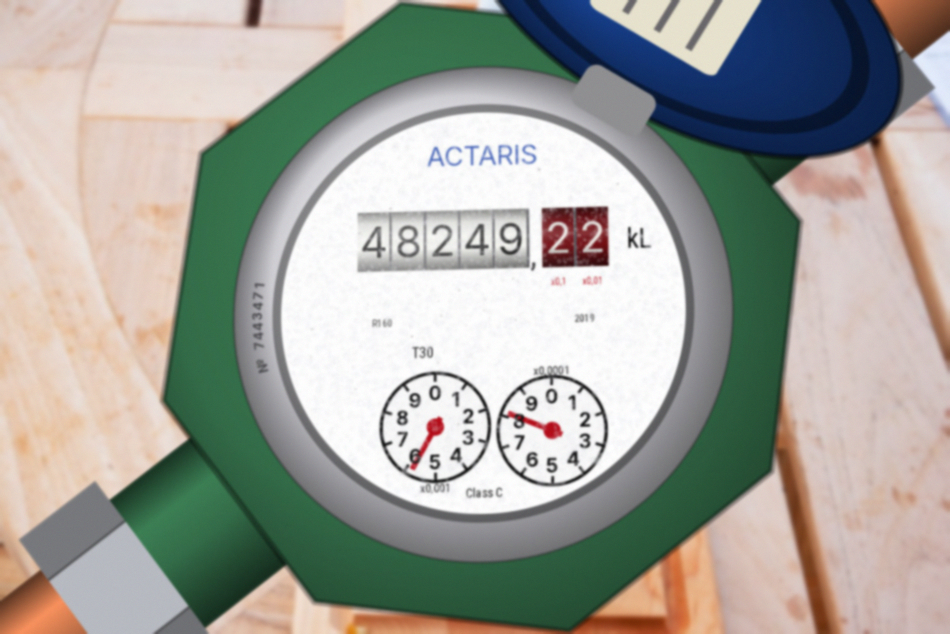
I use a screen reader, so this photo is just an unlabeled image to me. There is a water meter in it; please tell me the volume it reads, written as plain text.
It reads 48249.2258 kL
